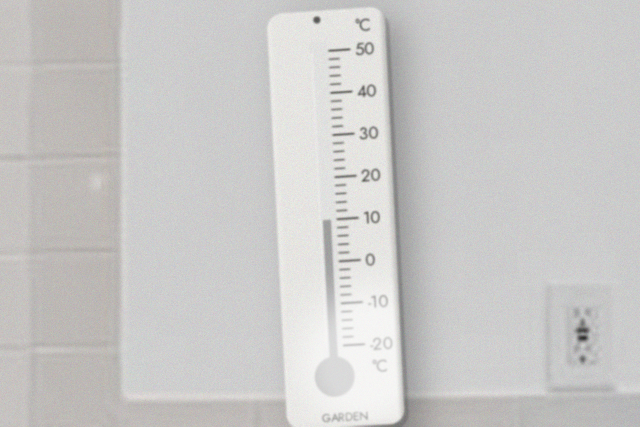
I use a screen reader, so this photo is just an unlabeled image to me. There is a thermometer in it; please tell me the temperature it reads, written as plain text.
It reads 10 °C
